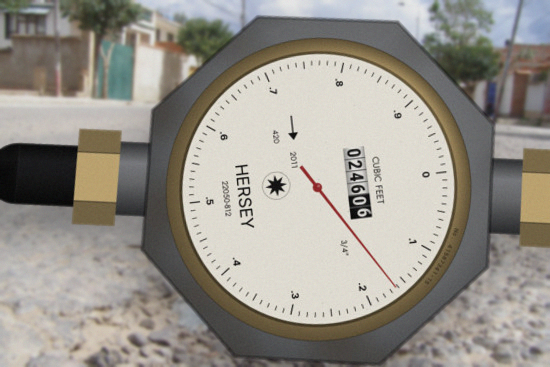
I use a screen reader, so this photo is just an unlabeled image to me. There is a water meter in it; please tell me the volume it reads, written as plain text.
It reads 24606.16 ft³
